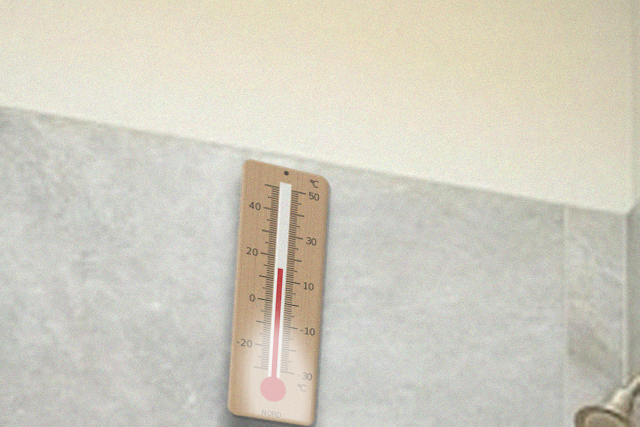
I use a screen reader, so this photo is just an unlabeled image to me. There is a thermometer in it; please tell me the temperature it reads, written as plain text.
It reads 15 °C
